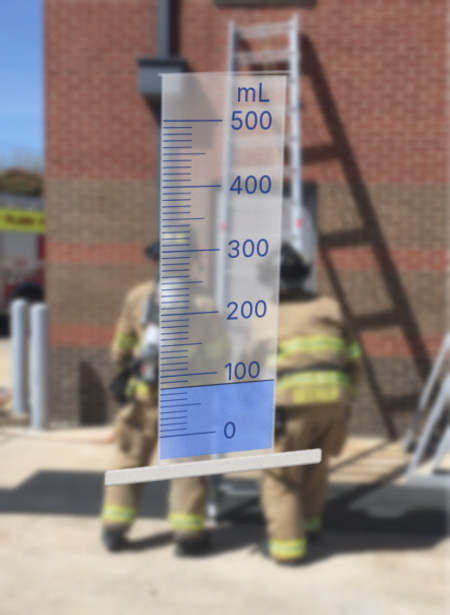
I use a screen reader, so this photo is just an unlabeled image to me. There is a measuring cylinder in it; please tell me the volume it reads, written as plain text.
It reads 80 mL
